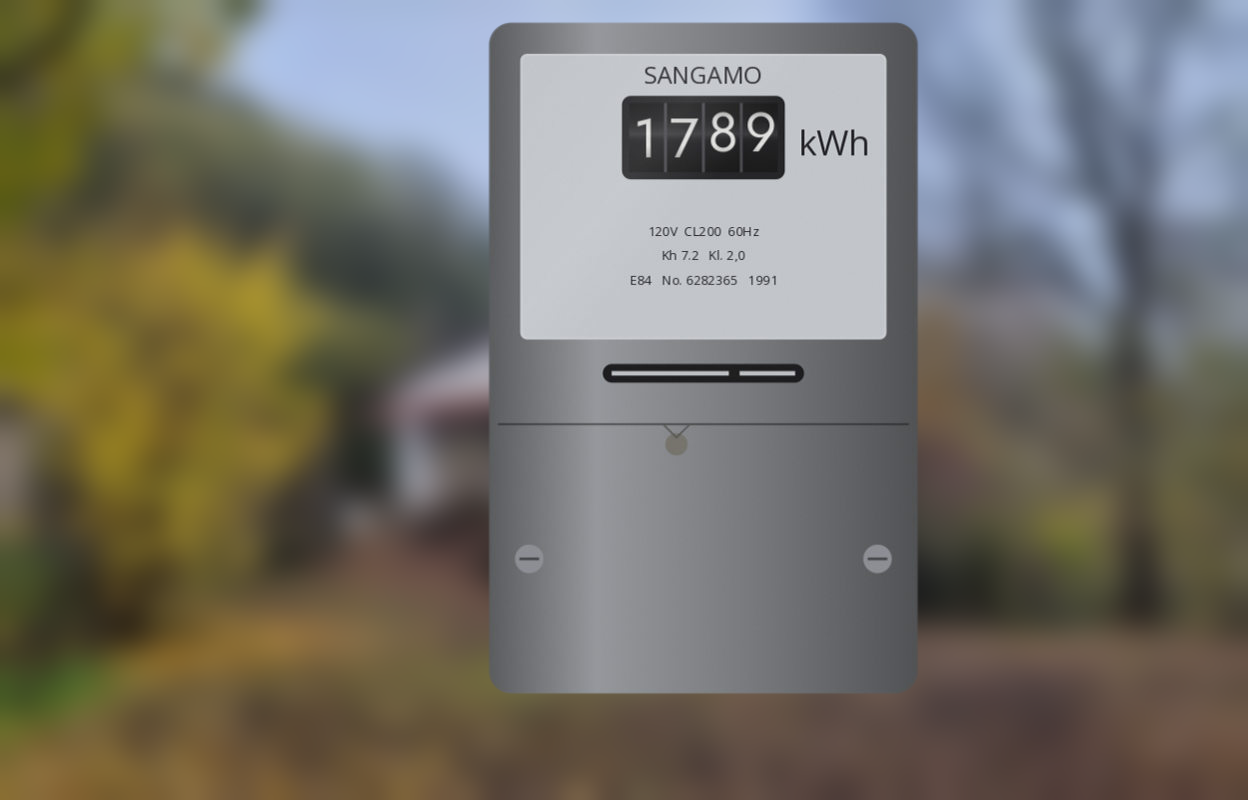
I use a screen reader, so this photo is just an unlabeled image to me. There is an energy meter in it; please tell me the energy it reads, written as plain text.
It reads 1789 kWh
